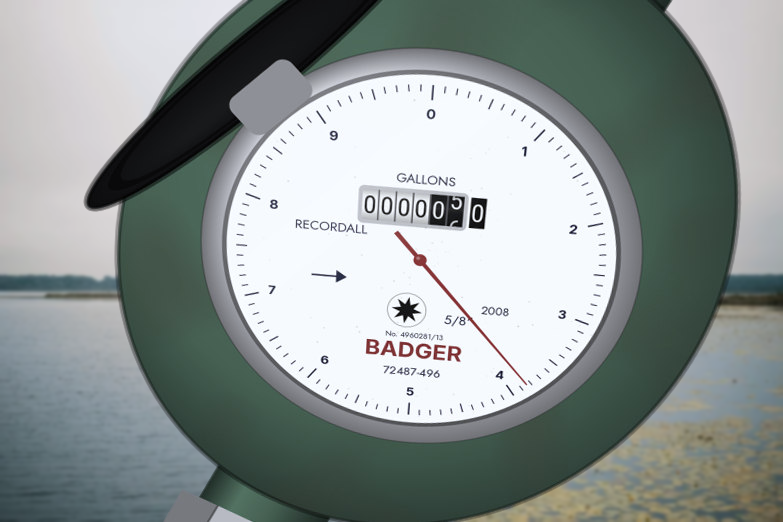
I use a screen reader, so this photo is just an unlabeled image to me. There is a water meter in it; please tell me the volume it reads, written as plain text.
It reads 53.8 gal
